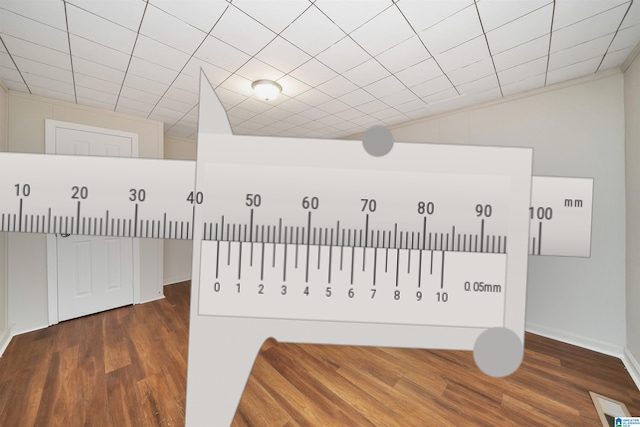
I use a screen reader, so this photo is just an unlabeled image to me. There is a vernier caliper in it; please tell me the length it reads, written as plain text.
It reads 44.4 mm
